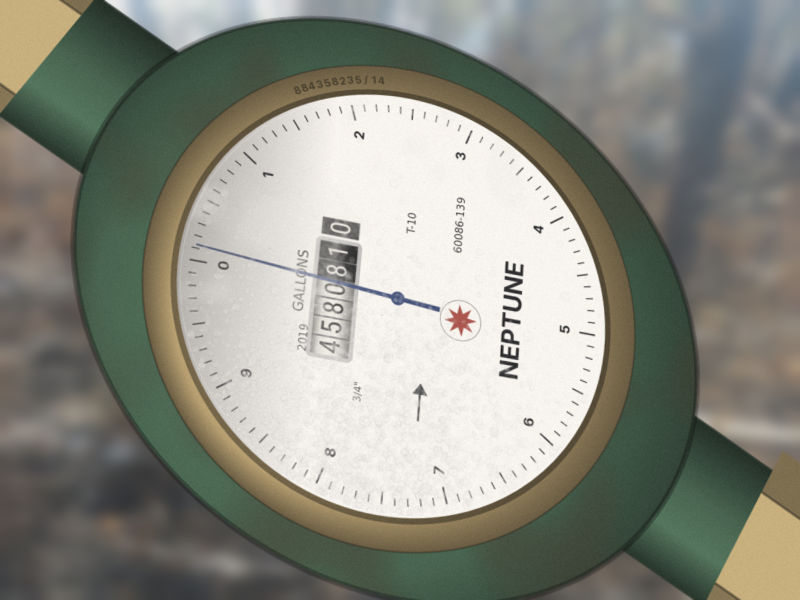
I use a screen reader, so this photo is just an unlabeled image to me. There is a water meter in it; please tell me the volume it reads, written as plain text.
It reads 4580810.1 gal
